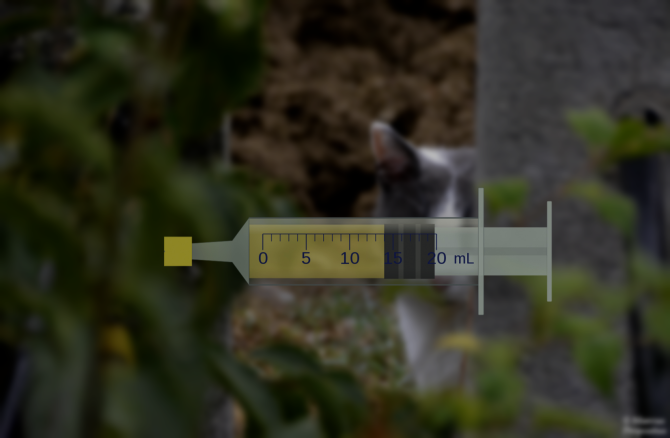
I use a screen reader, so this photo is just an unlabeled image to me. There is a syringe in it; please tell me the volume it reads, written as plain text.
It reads 14 mL
